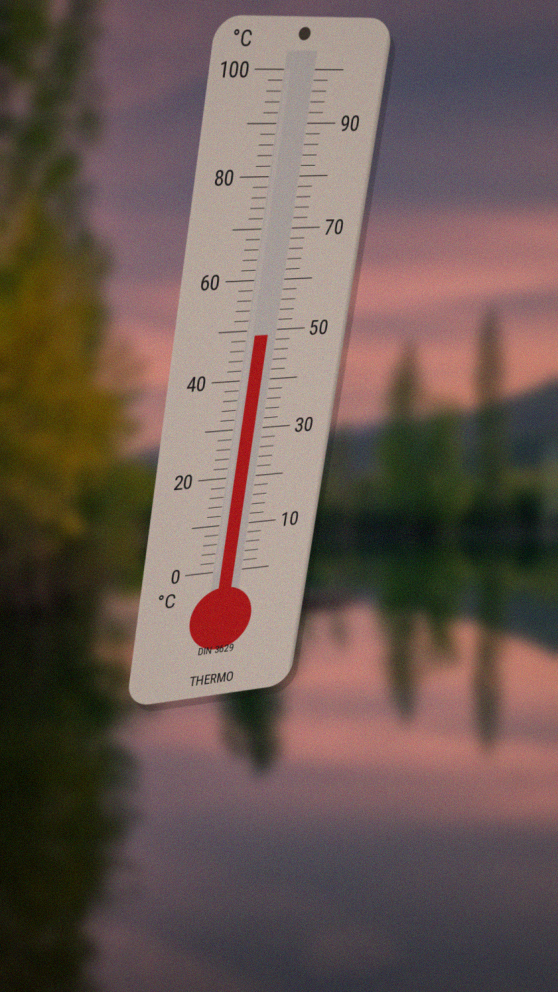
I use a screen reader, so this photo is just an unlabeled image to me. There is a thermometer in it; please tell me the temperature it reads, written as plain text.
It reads 49 °C
